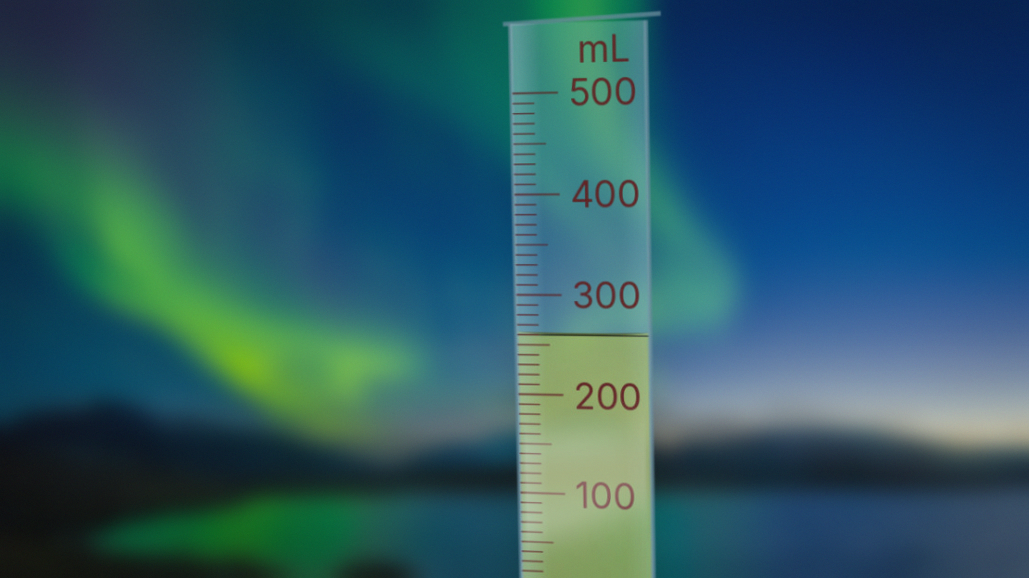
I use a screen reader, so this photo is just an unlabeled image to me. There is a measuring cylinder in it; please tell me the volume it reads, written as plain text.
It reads 260 mL
